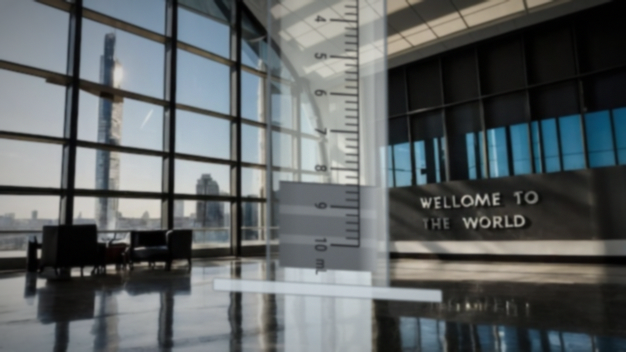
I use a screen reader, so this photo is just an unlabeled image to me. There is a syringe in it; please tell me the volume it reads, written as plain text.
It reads 8.4 mL
